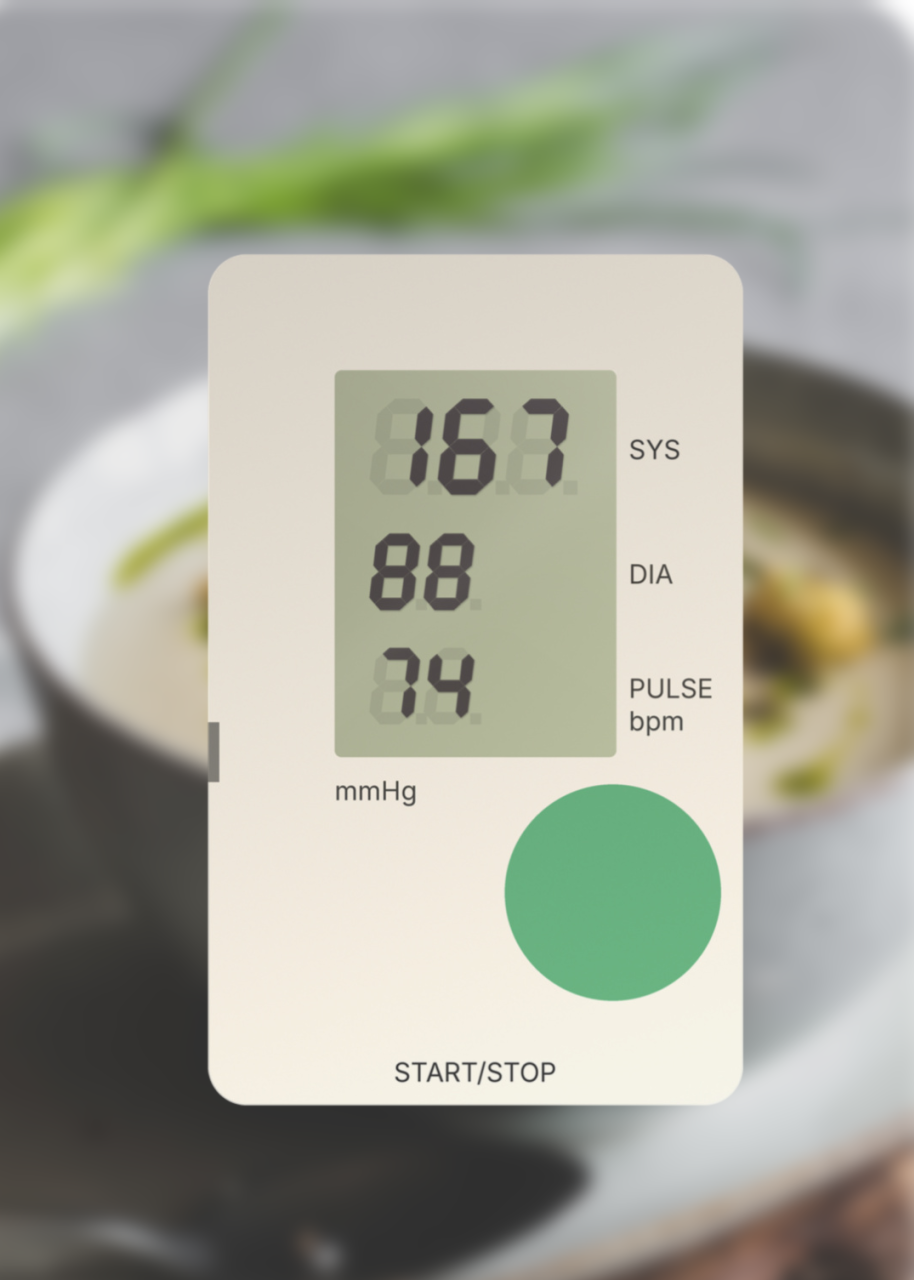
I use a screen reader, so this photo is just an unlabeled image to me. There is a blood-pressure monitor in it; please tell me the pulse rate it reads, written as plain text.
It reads 74 bpm
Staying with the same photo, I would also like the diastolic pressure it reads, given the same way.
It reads 88 mmHg
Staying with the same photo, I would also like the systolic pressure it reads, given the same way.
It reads 167 mmHg
